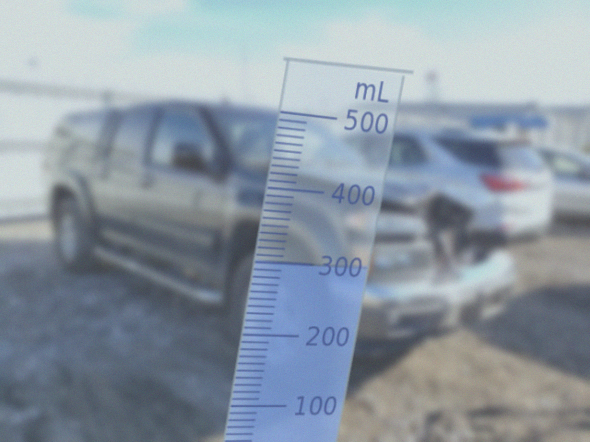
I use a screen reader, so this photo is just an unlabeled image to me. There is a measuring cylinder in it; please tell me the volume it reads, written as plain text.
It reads 300 mL
